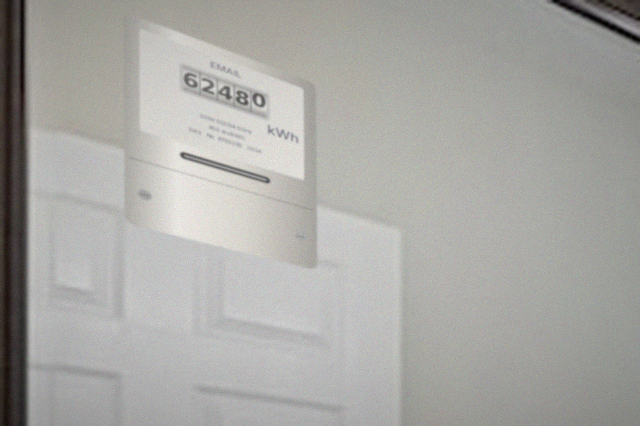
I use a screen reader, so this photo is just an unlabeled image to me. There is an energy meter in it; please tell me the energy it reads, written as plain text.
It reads 62480 kWh
